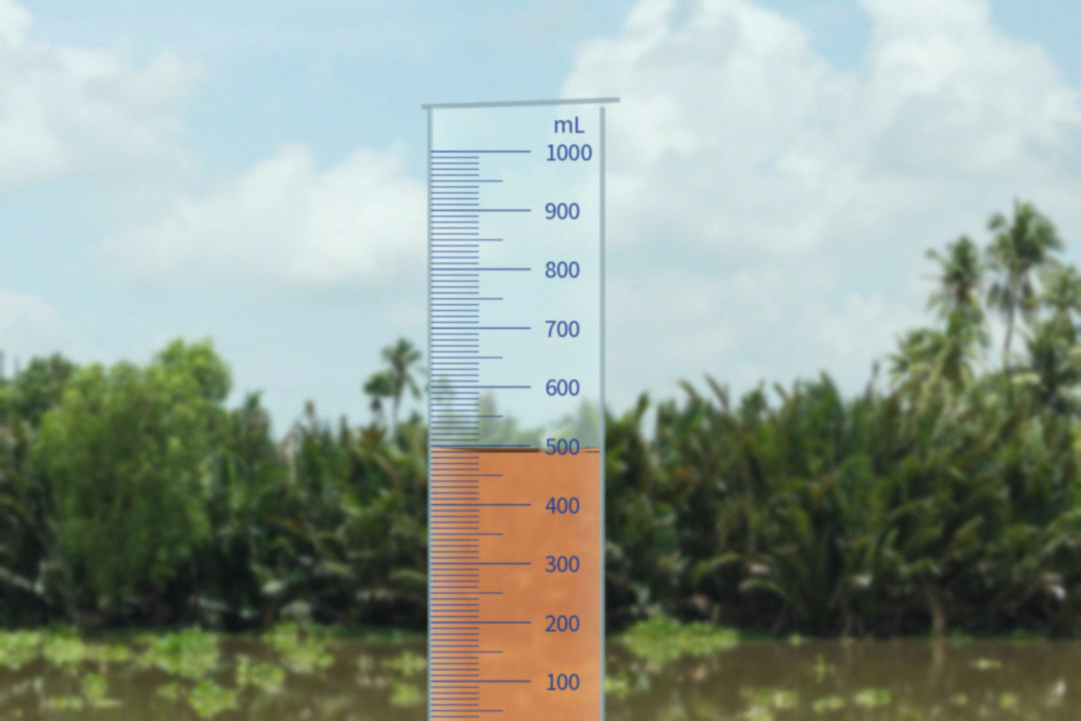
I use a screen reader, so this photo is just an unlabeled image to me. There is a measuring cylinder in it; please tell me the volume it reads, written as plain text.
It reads 490 mL
